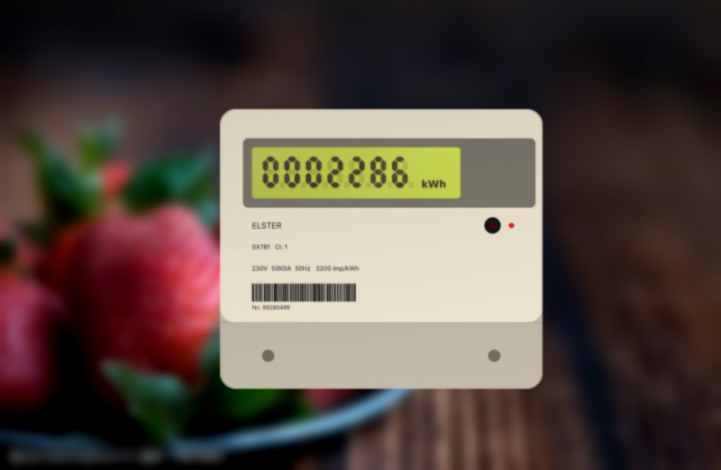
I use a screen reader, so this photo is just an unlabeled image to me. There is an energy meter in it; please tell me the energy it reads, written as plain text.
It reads 2286 kWh
